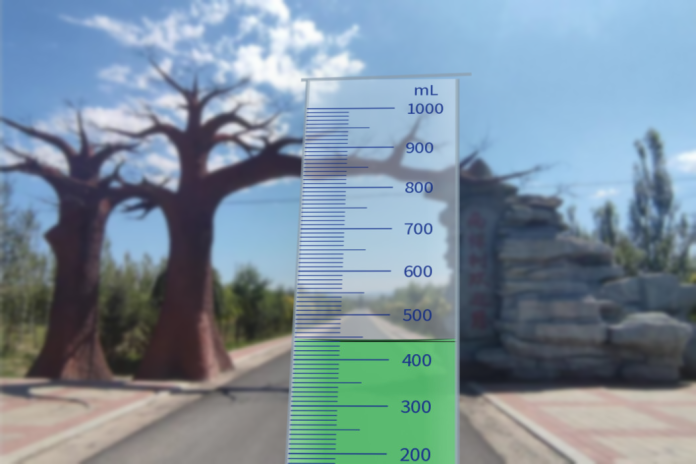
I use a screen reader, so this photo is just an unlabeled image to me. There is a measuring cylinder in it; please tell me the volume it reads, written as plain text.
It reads 440 mL
